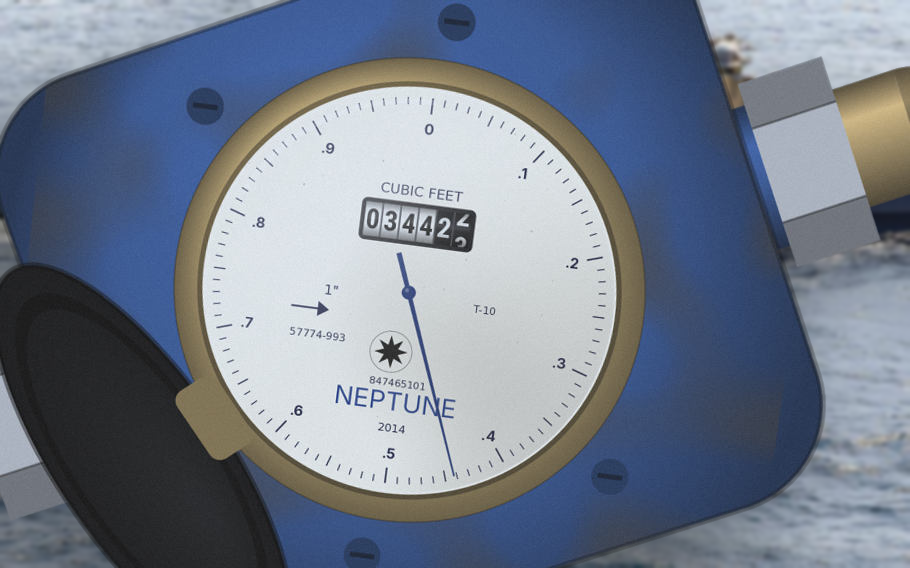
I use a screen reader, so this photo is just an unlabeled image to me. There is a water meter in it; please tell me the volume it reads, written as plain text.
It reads 34422.44 ft³
